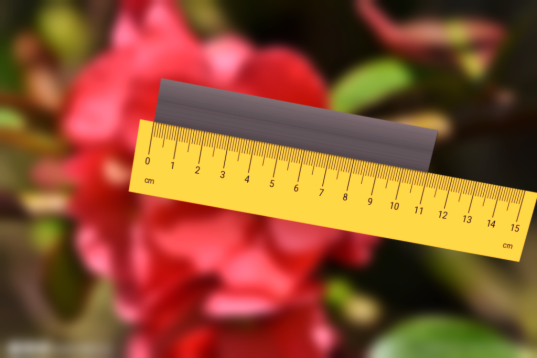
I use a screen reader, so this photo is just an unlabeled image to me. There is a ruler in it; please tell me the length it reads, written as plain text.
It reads 11 cm
